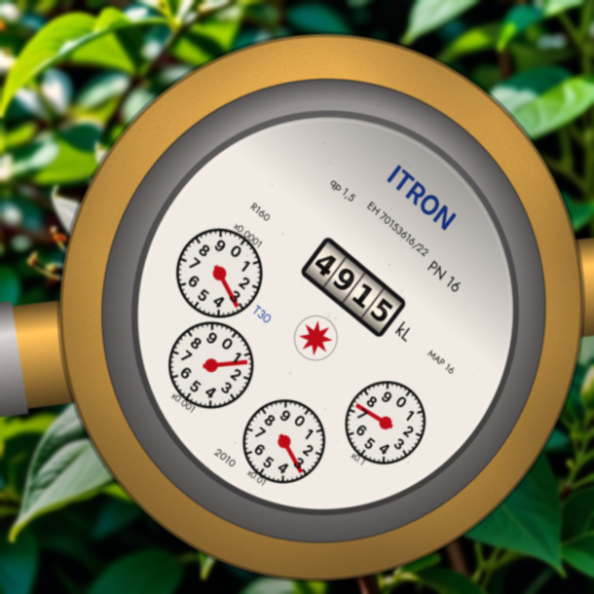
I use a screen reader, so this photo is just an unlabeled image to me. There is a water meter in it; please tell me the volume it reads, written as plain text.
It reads 4915.7313 kL
